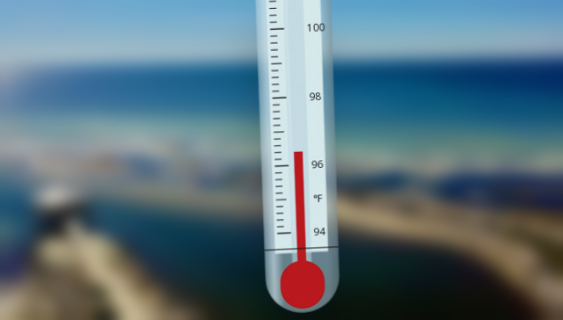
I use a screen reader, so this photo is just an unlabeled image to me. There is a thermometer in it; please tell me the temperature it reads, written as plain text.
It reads 96.4 °F
